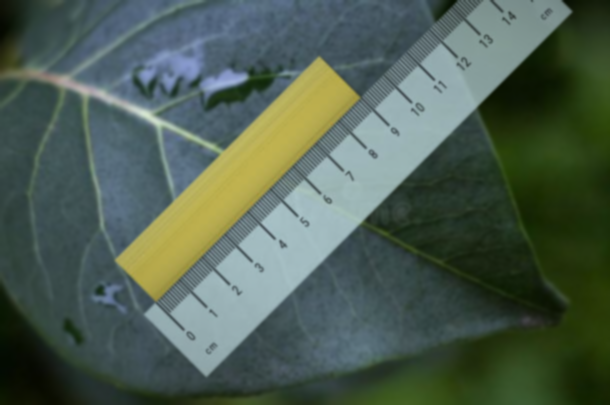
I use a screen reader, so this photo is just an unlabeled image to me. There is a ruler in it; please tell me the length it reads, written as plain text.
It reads 9 cm
